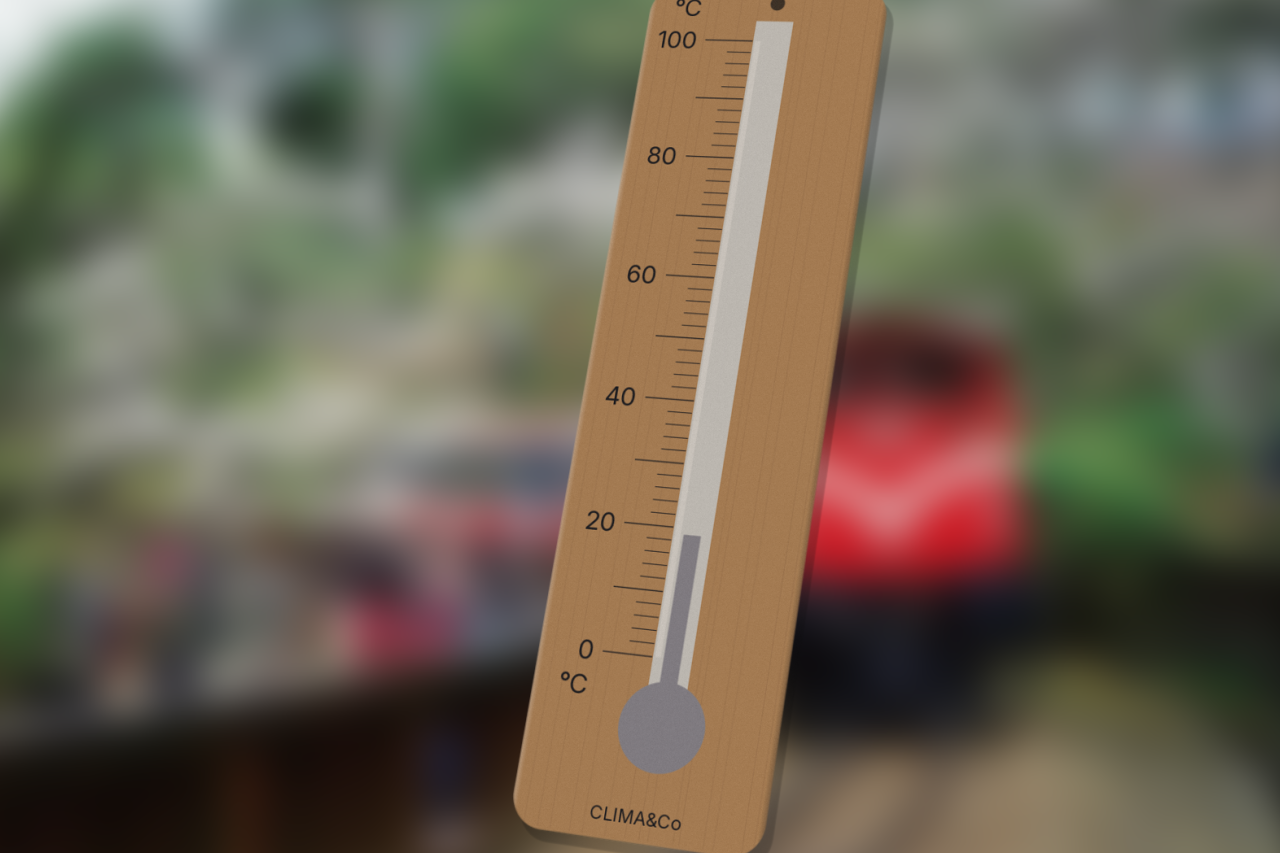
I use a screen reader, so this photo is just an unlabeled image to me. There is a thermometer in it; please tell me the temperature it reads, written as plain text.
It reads 19 °C
